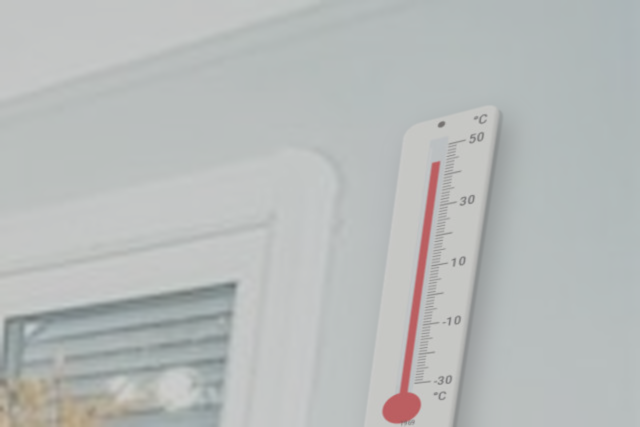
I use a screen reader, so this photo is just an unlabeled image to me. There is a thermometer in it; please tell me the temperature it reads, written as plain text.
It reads 45 °C
